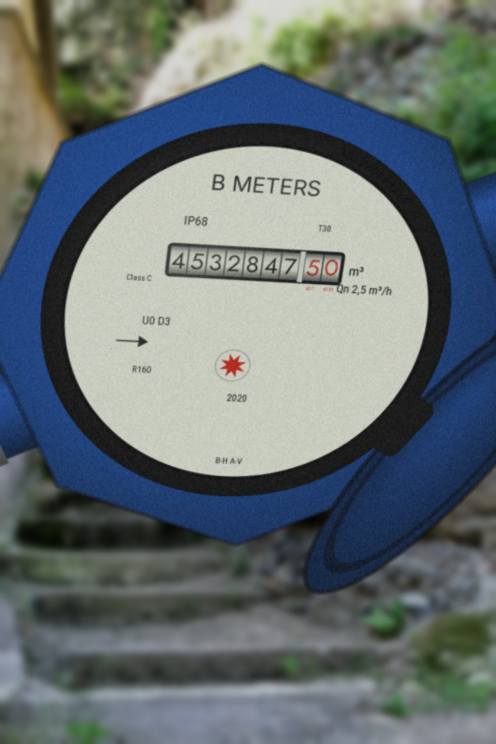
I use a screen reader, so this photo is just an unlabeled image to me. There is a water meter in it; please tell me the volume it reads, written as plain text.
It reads 4532847.50 m³
